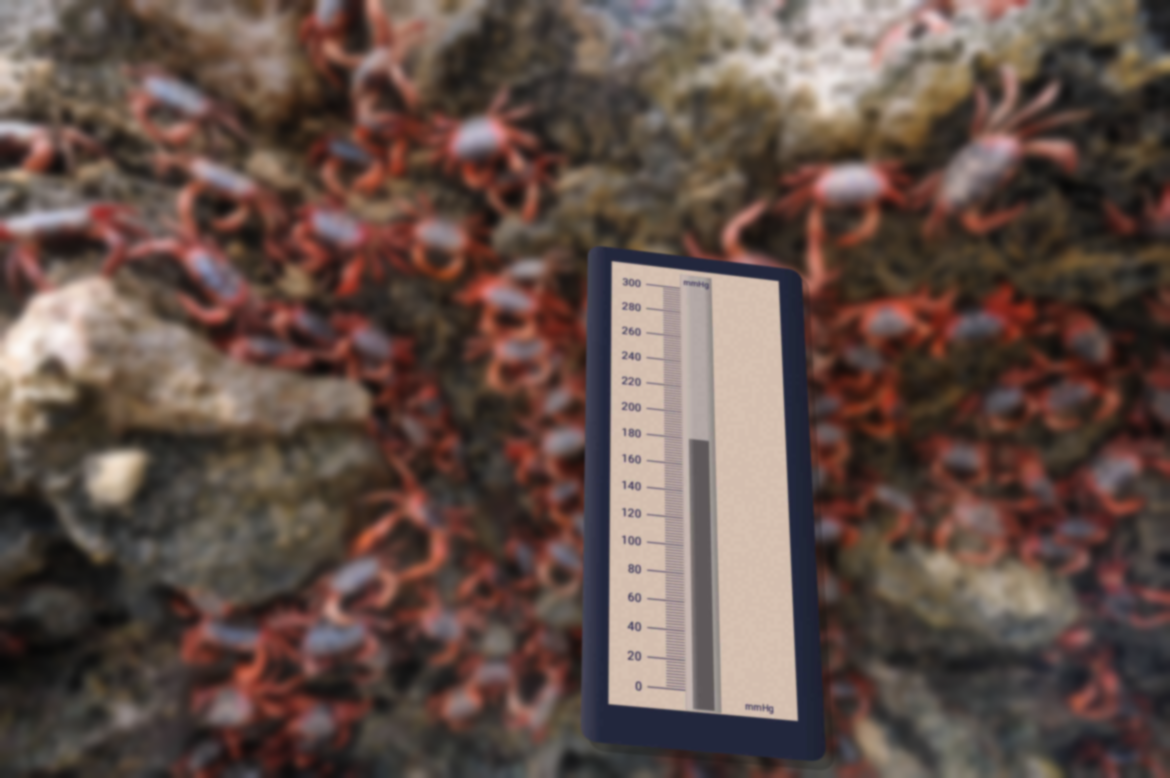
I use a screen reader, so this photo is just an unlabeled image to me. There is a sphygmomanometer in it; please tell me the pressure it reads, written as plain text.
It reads 180 mmHg
